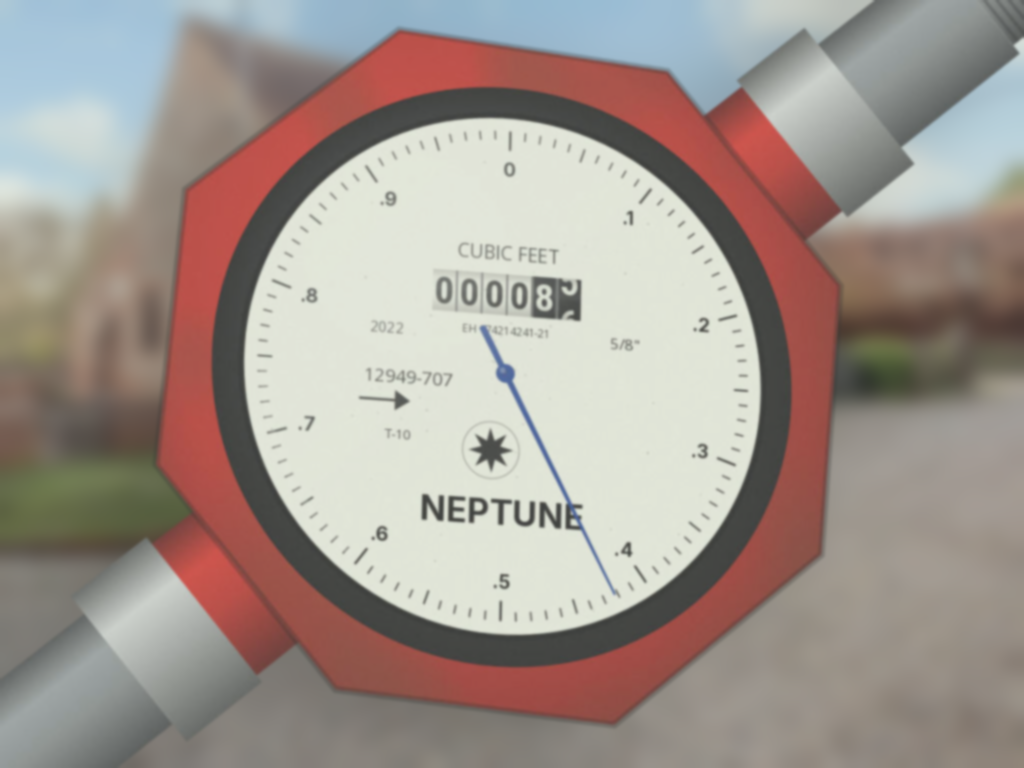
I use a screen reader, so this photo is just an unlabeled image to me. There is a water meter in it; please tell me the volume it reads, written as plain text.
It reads 85.42 ft³
